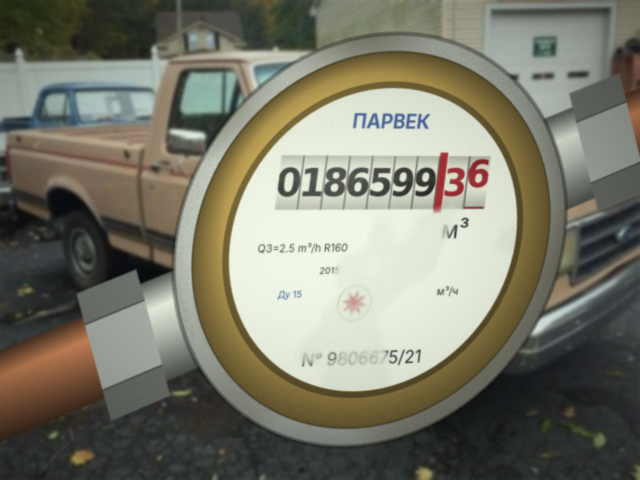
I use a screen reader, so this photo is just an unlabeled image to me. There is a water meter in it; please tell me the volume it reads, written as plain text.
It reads 186599.36 m³
